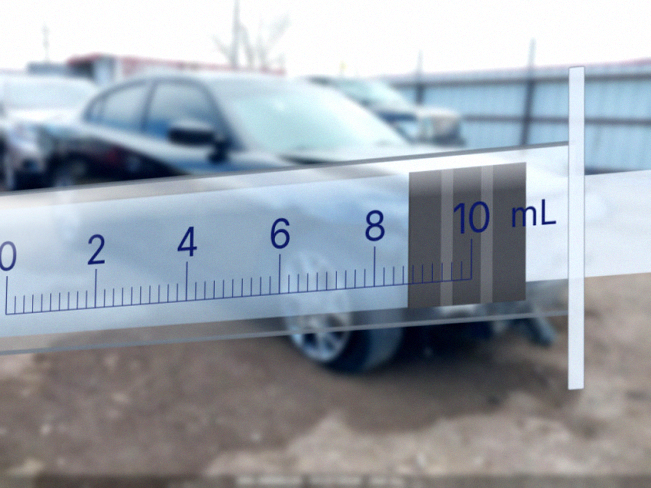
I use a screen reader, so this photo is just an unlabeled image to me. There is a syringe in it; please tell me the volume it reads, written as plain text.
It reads 8.7 mL
